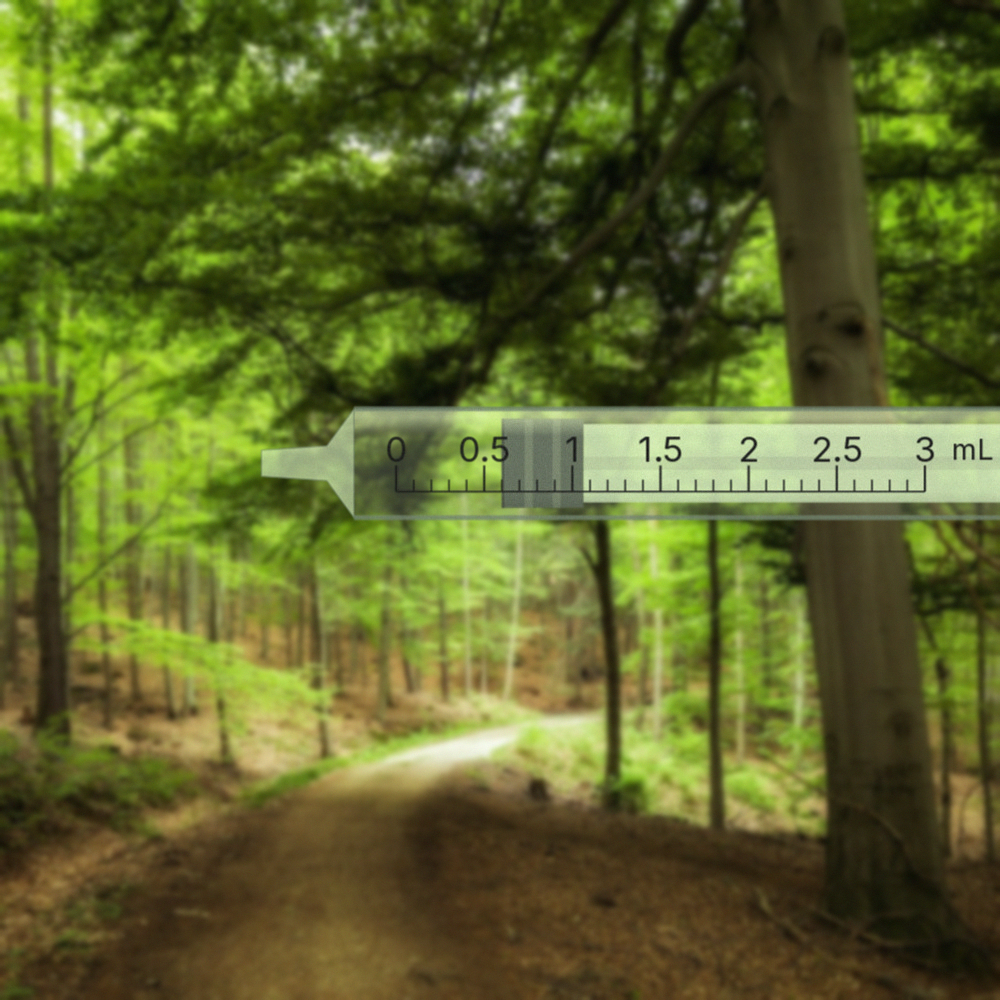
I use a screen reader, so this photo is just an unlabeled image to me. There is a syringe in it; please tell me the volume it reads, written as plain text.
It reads 0.6 mL
